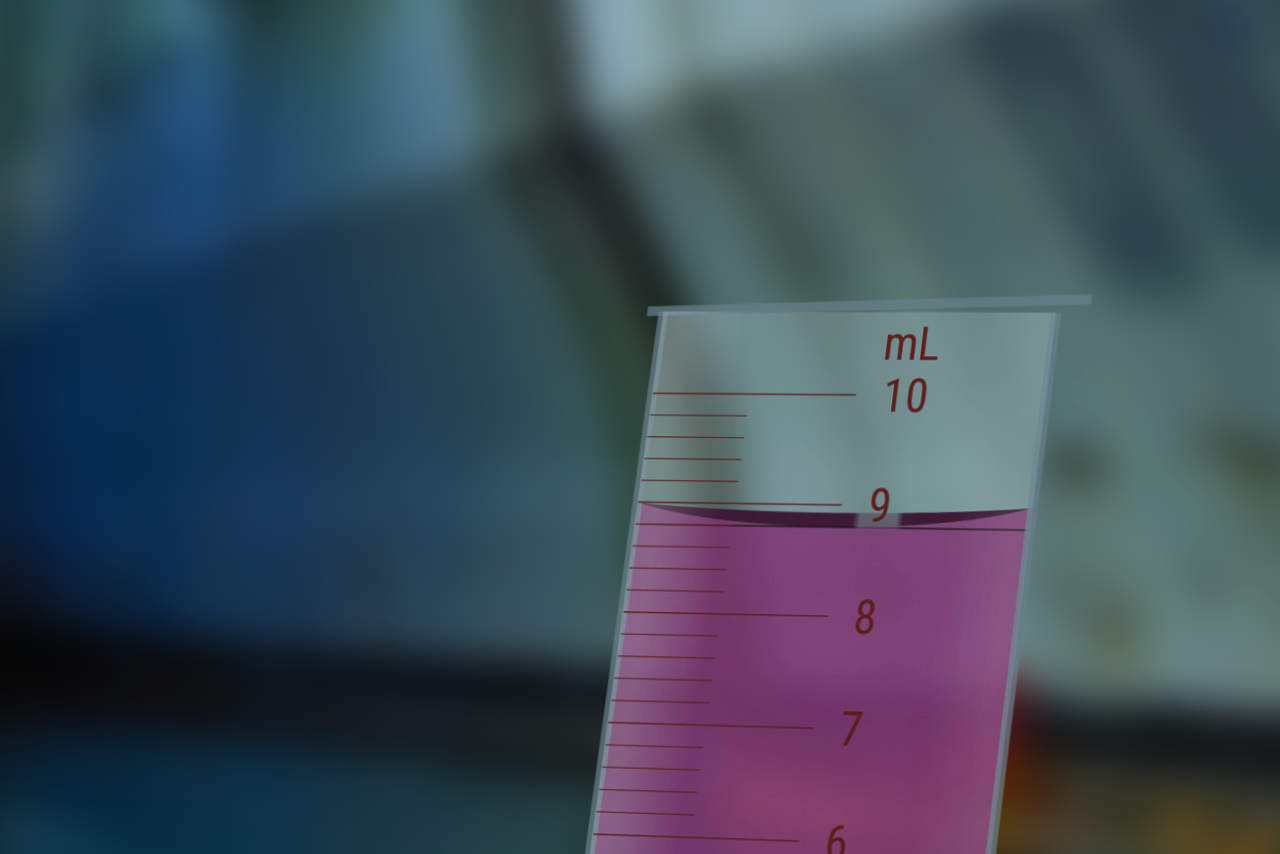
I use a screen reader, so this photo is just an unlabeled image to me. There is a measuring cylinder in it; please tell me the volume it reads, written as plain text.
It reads 8.8 mL
